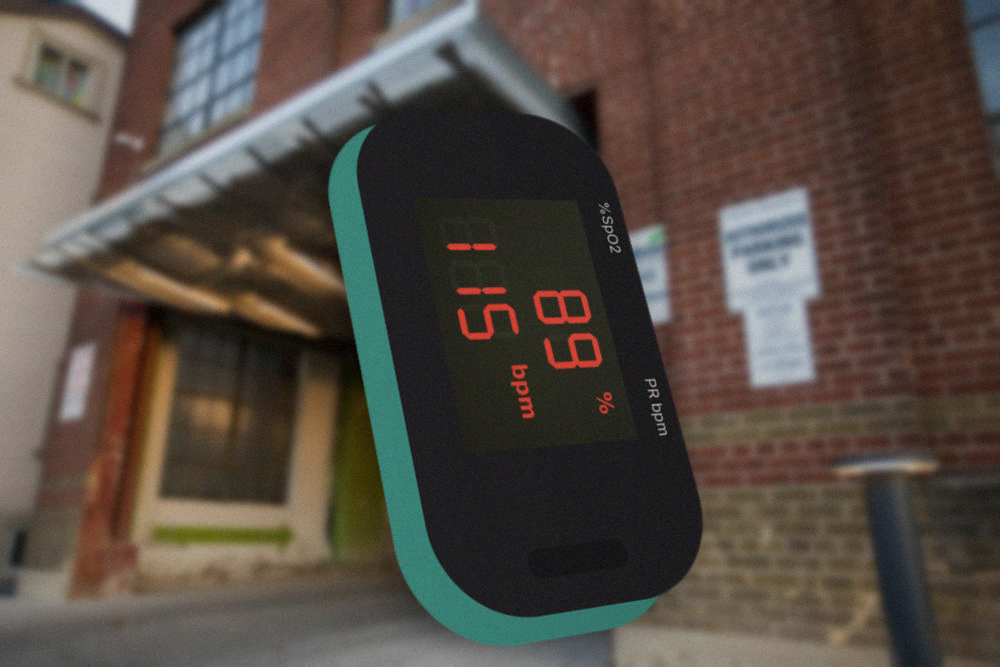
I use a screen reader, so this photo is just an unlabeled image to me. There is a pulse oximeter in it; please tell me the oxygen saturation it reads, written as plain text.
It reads 89 %
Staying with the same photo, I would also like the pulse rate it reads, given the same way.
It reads 115 bpm
